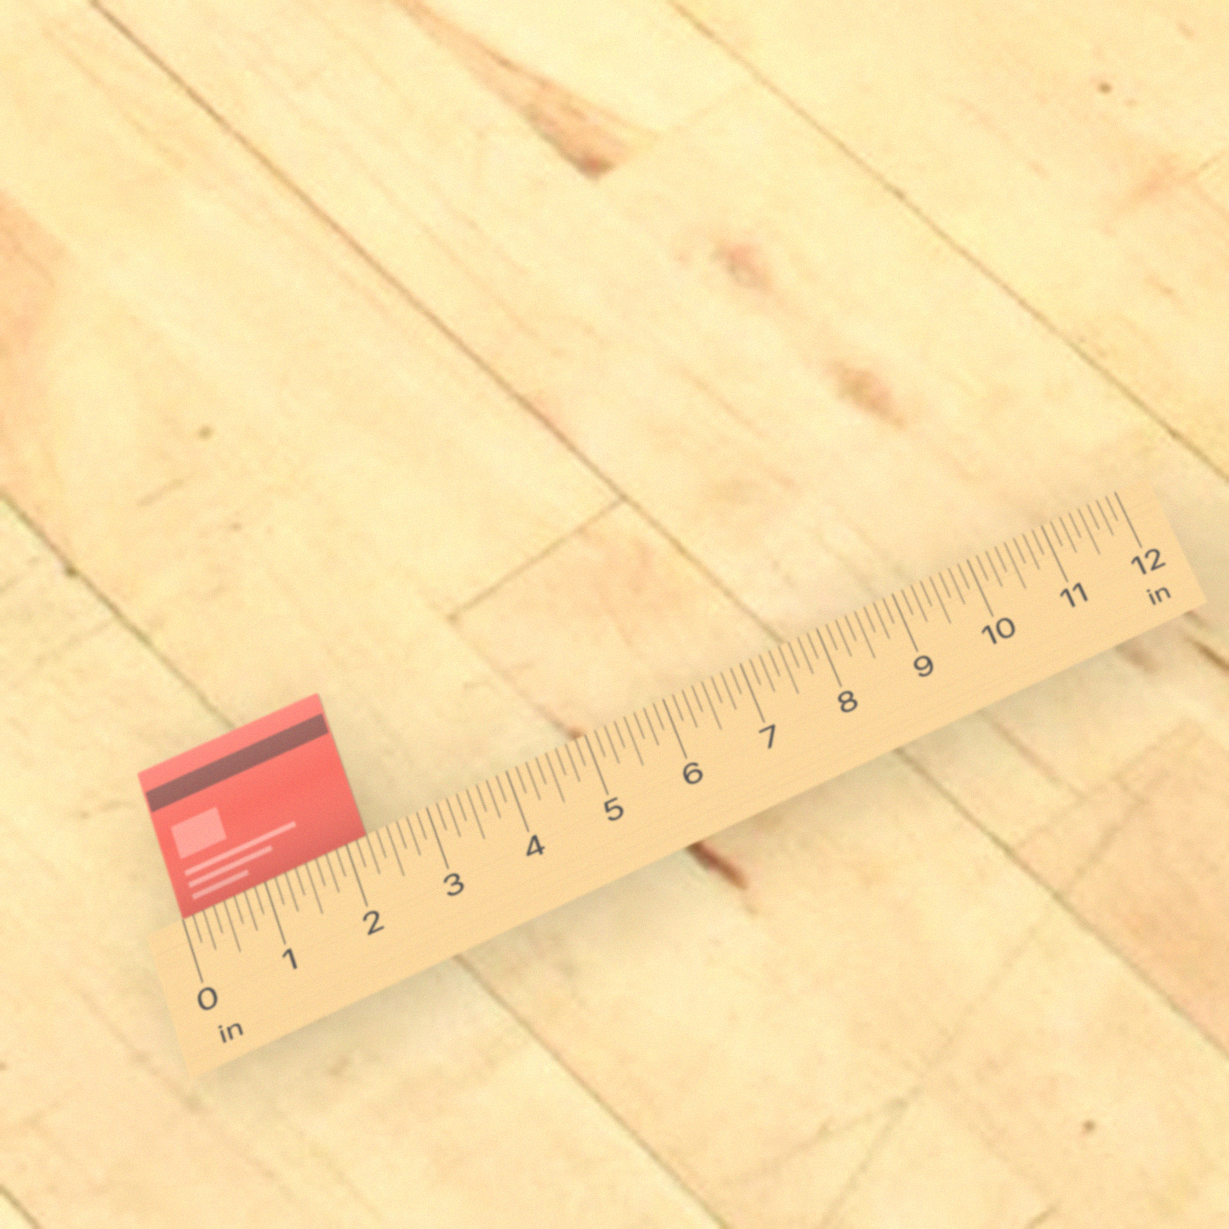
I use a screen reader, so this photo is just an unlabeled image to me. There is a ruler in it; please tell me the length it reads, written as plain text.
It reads 2.25 in
